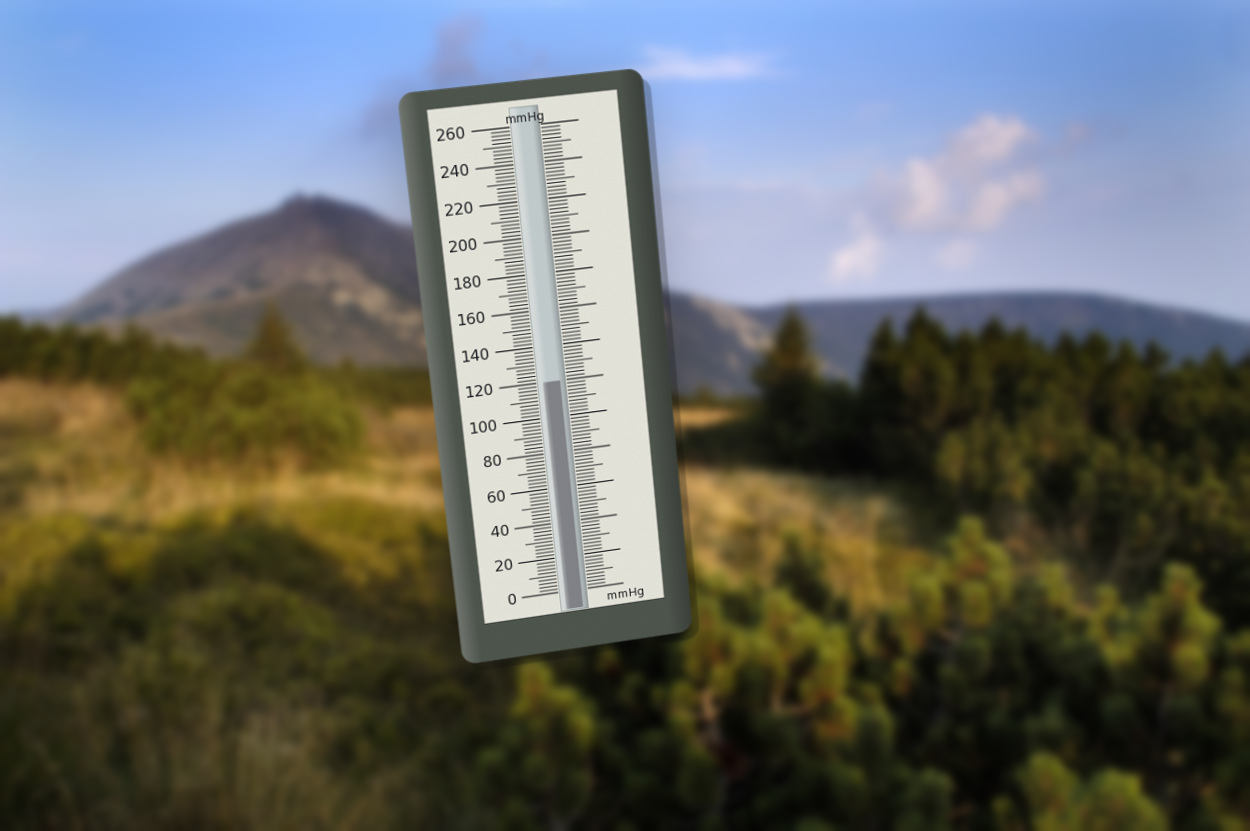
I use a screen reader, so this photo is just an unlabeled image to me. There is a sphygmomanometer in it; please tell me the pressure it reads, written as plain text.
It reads 120 mmHg
